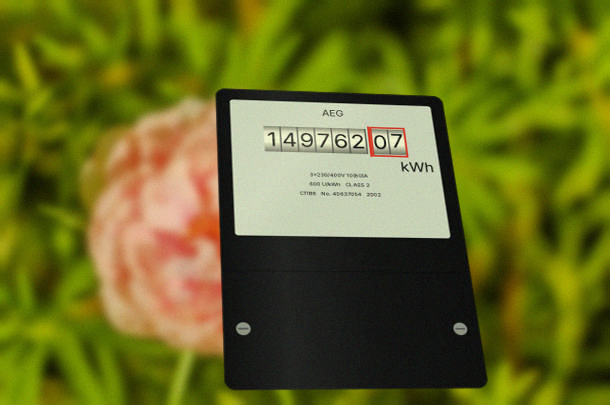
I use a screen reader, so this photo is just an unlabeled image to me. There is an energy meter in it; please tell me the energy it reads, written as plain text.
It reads 149762.07 kWh
